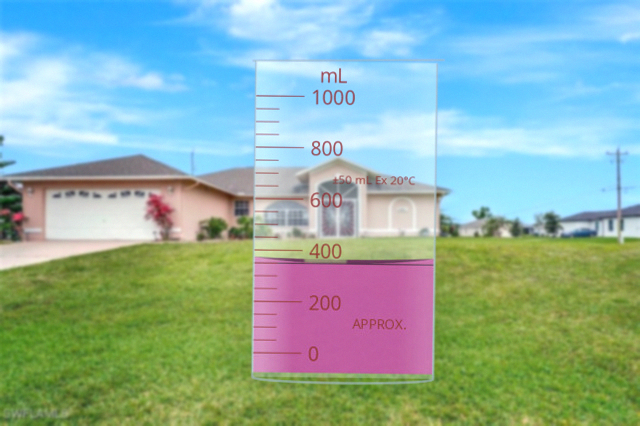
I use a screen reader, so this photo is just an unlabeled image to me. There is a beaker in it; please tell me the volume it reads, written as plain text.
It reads 350 mL
